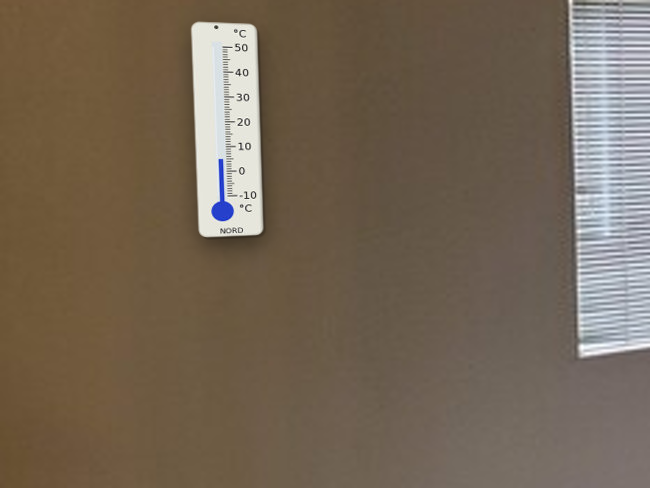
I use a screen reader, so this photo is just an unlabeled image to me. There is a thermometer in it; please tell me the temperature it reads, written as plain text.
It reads 5 °C
